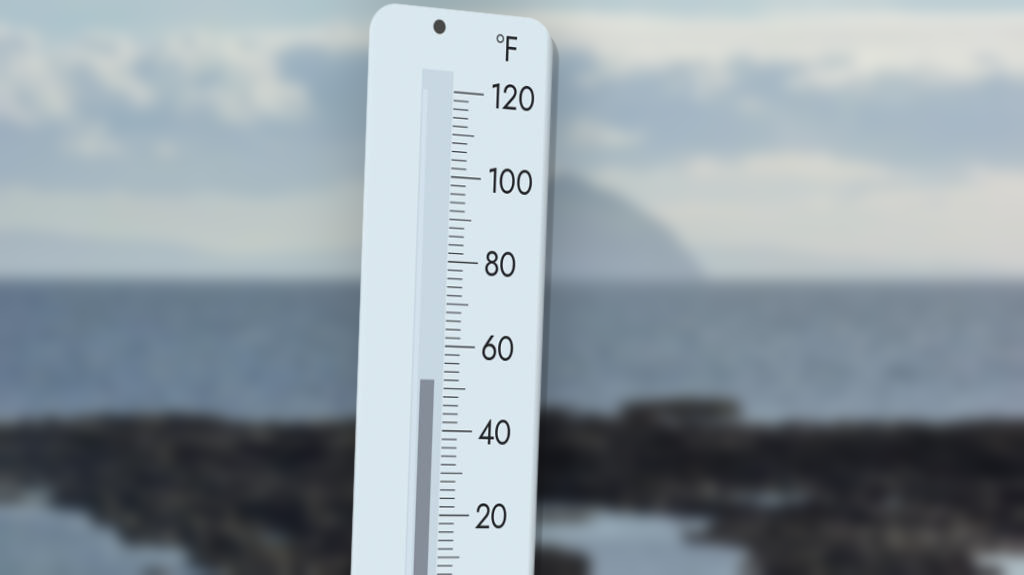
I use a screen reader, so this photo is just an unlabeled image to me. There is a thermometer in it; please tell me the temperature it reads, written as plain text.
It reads 52 °F
